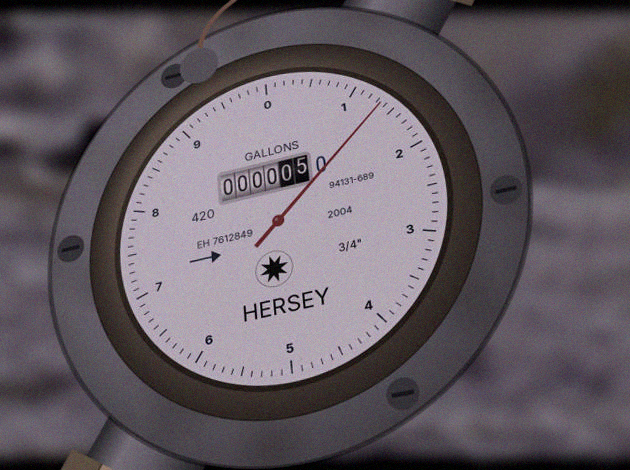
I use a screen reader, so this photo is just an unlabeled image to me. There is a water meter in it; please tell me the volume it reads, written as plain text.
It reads 51.3 gal
